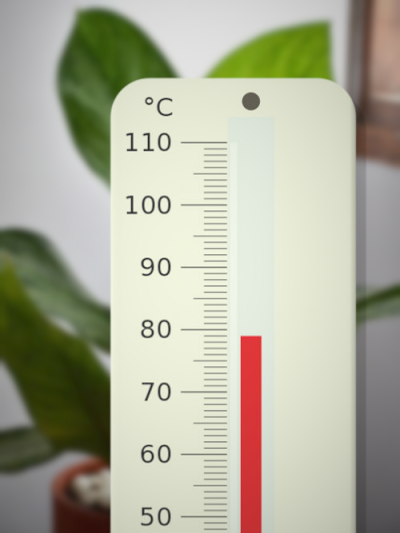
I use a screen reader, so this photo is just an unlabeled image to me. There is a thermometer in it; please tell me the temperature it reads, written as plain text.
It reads 79 °C
